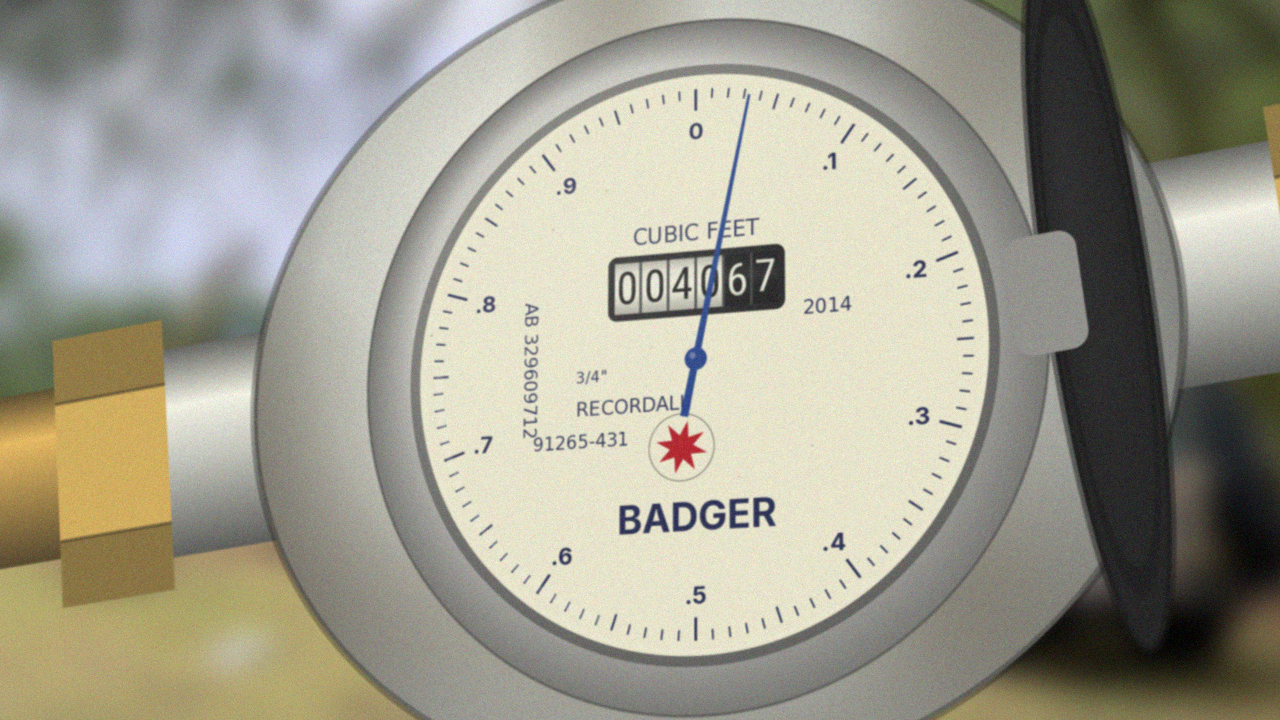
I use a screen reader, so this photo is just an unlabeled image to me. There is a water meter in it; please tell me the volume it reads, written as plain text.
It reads 4067.03 ft³
